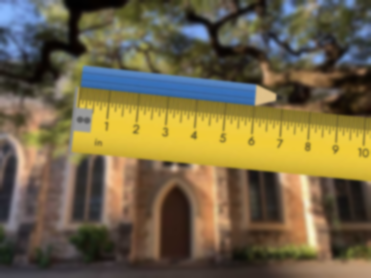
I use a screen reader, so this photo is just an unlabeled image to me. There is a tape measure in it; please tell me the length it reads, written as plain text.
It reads 7 in
